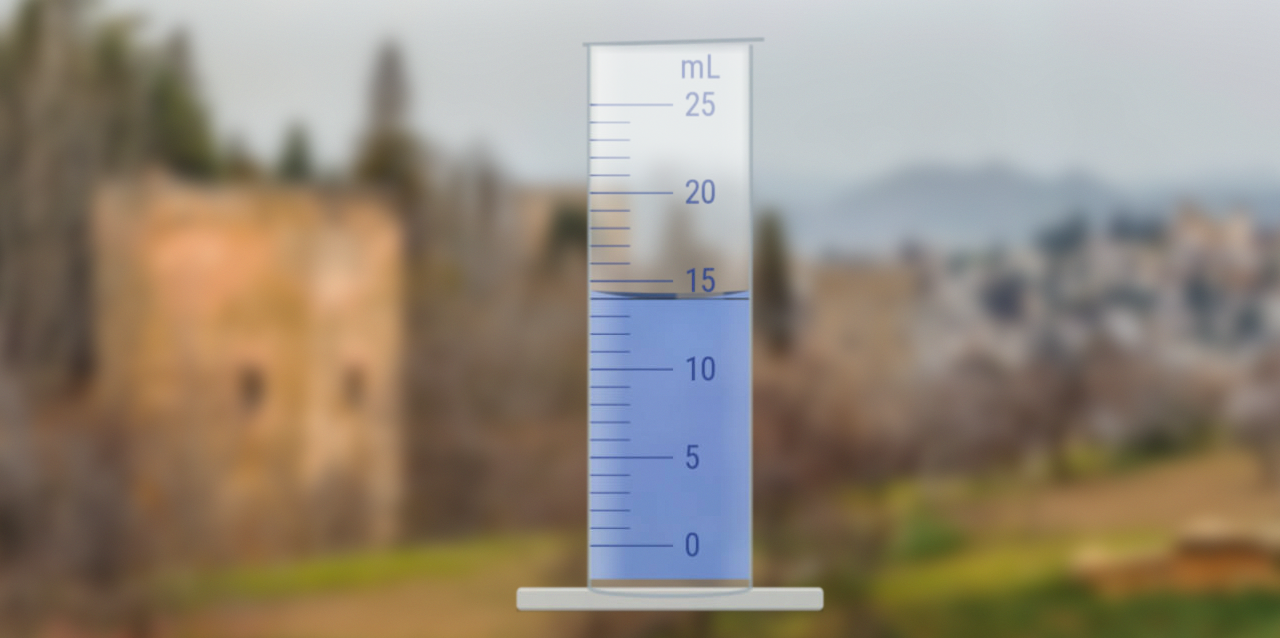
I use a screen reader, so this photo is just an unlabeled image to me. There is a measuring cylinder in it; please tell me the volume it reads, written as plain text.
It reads 14 mL
